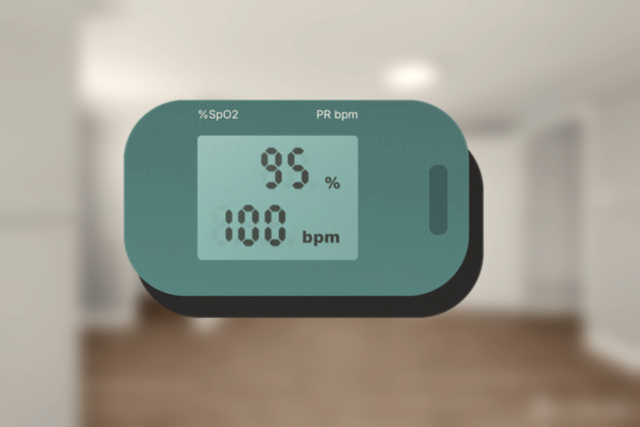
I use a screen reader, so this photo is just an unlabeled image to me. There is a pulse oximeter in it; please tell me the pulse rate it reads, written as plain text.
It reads 100 bpm
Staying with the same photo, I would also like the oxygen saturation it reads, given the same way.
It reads 95 %
